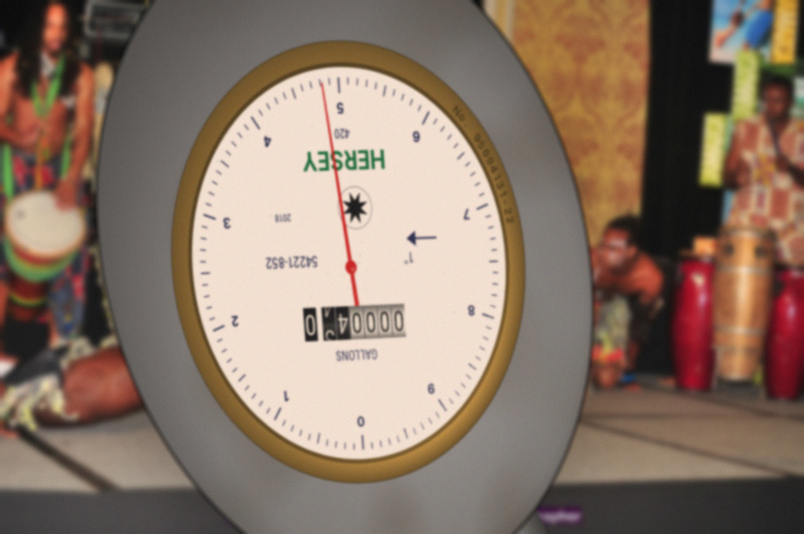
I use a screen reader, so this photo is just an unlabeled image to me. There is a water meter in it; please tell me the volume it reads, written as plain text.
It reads 434.8 gal
